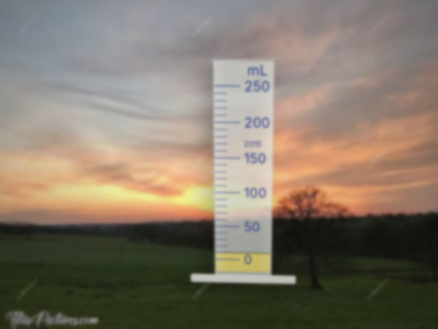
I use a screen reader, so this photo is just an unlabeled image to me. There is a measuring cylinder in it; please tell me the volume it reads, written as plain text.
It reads 10 mL
